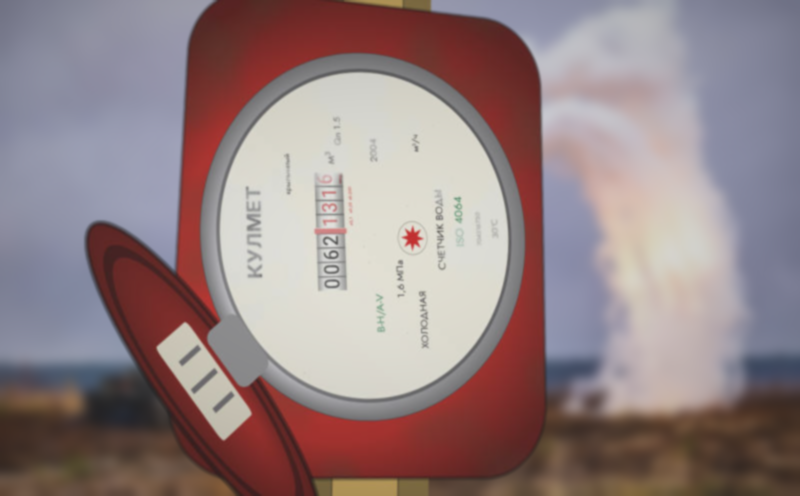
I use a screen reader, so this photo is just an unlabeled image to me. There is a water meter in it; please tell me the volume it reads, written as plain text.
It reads 62.1316 m³
